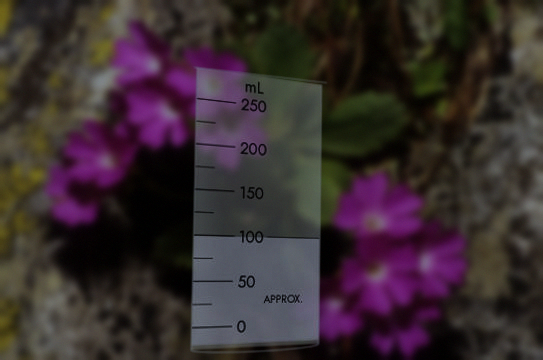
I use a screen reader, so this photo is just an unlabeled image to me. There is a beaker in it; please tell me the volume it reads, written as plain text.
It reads 100 mL
